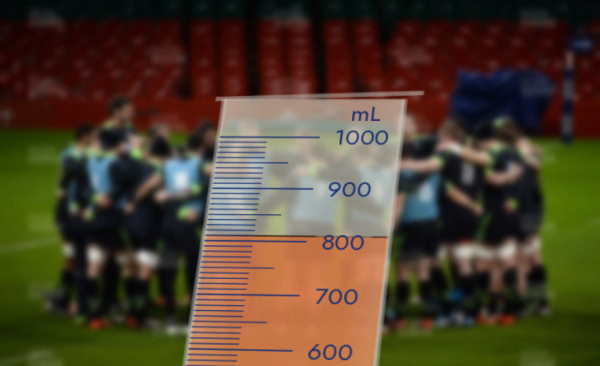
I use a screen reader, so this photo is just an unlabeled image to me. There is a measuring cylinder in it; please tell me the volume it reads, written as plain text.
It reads 810 mL
